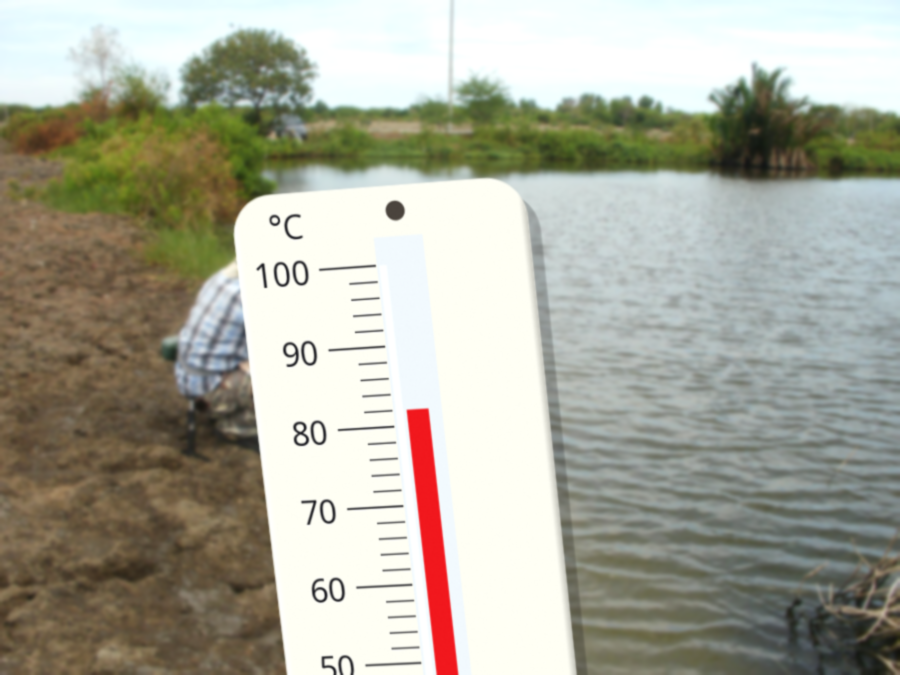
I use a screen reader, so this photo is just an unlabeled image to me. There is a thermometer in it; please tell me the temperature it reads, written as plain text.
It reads 82 °C
